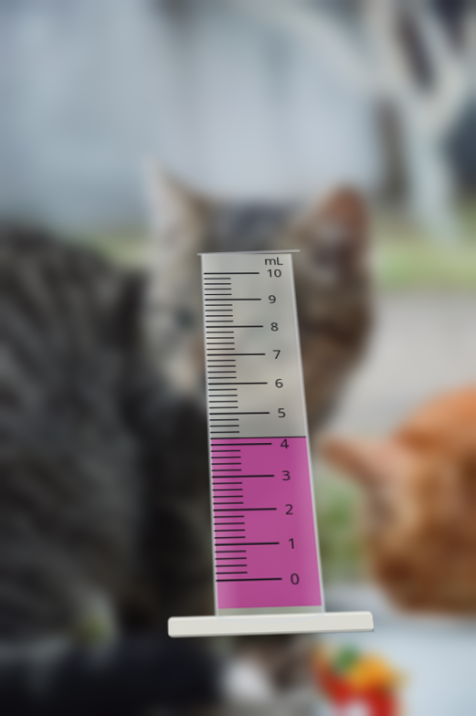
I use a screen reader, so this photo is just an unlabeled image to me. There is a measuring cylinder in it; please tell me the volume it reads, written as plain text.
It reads 4.2 mL
